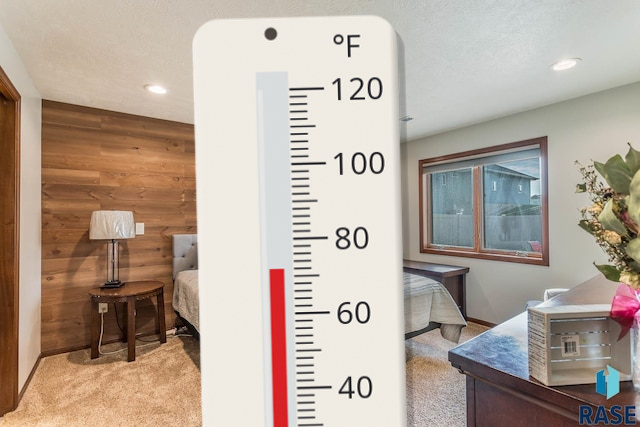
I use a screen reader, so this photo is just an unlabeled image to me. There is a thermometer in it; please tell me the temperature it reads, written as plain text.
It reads 72 °F
